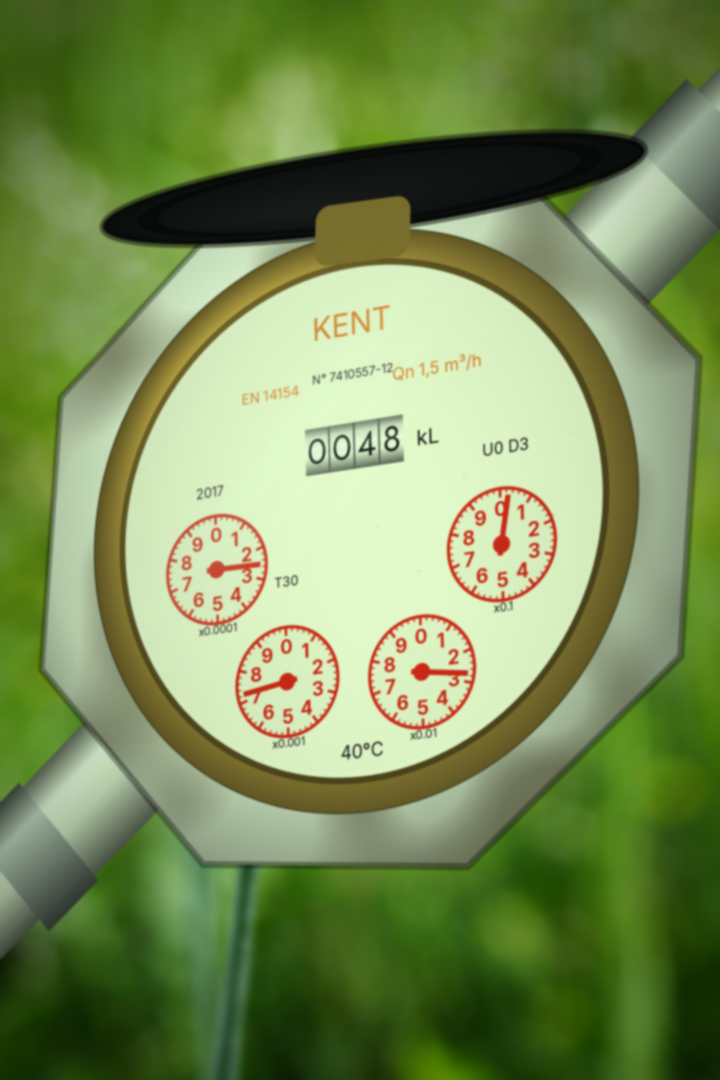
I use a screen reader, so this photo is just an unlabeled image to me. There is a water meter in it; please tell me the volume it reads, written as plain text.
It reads 48.0272 kL
